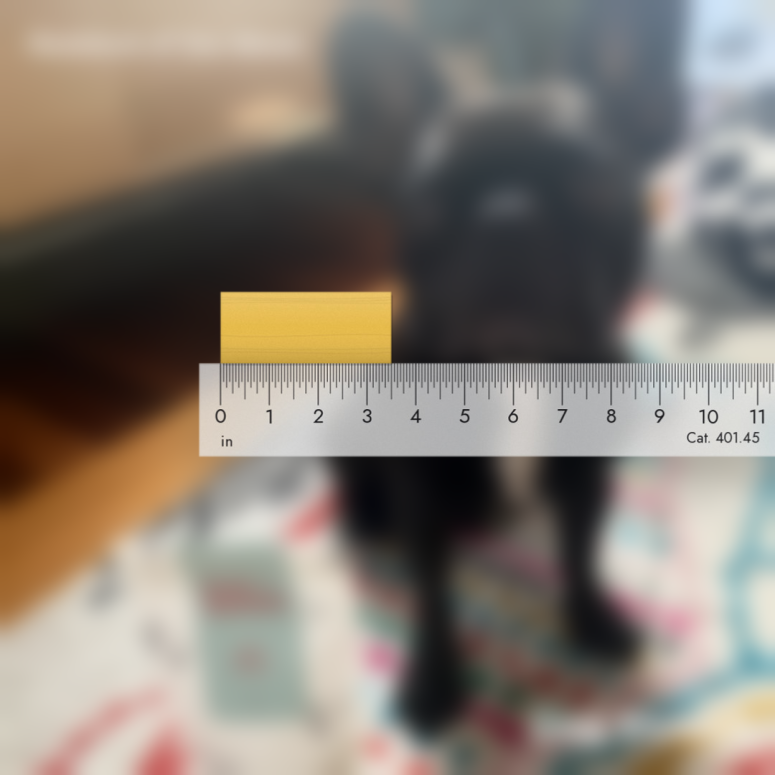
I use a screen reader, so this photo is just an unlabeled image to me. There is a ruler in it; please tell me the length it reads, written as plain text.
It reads 3.5 in
